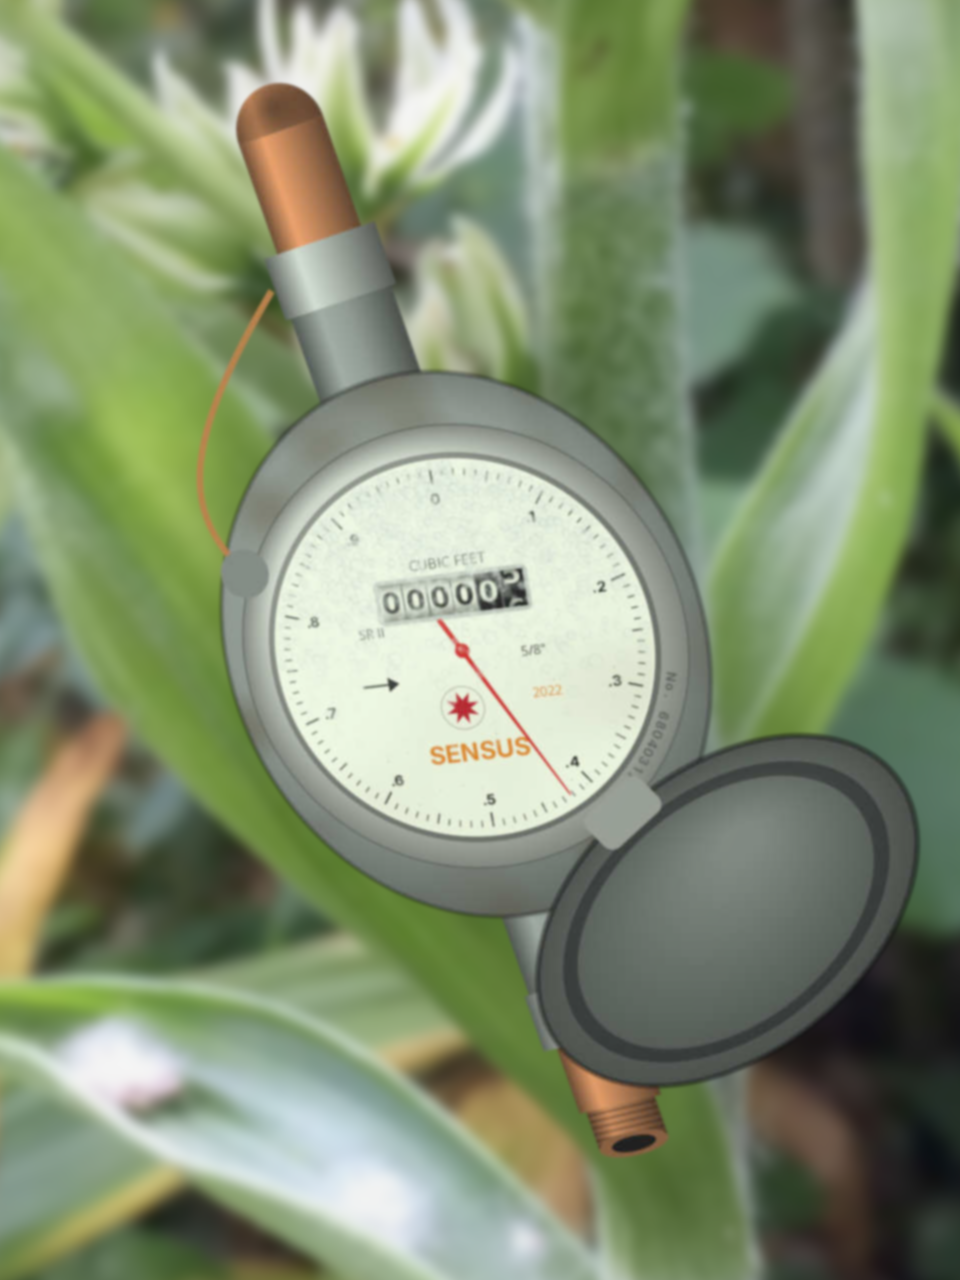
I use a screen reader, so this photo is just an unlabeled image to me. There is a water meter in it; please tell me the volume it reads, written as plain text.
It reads 5.42 ft³
